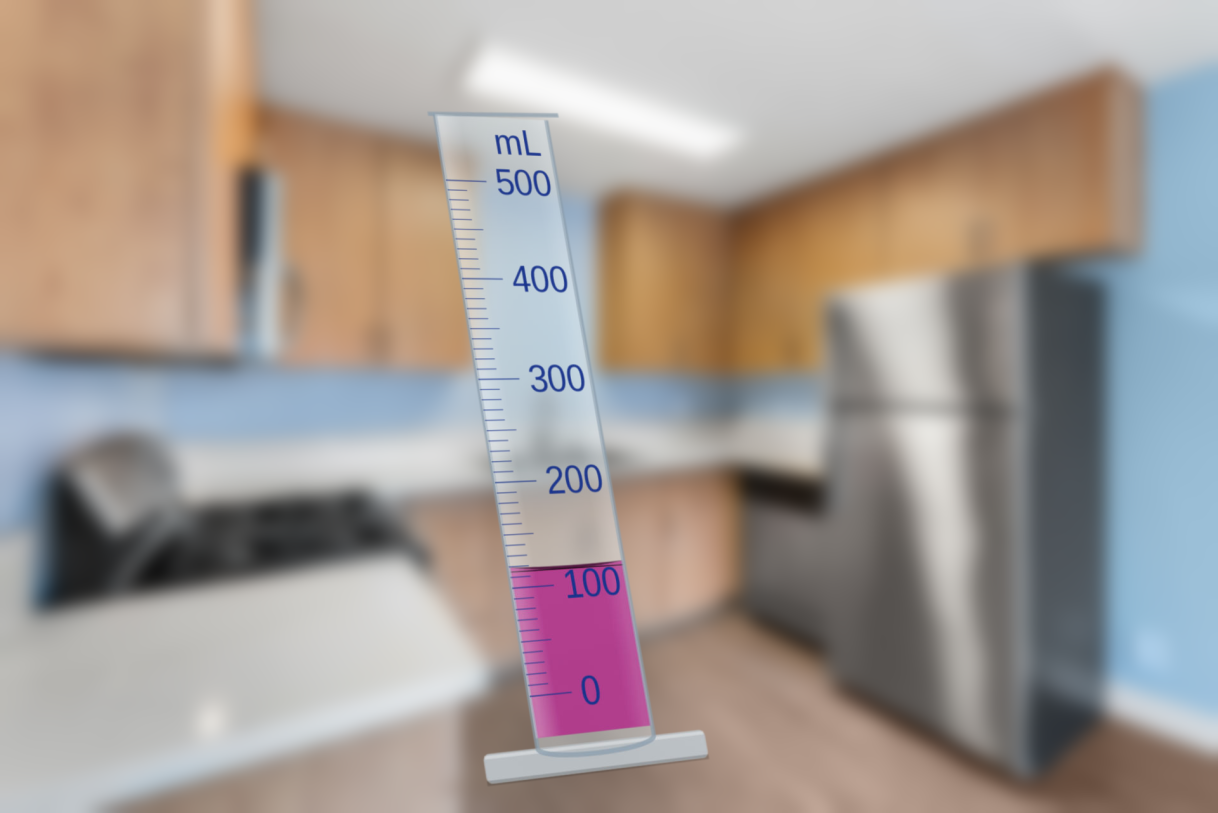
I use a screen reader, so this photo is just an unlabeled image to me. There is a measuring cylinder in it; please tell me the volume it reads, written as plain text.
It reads 115 mL
